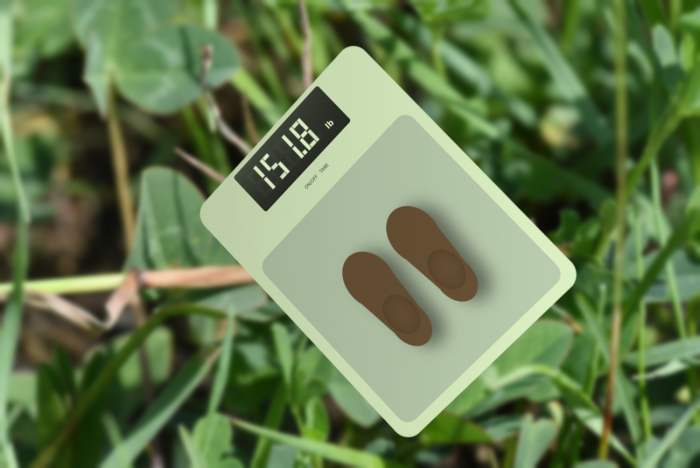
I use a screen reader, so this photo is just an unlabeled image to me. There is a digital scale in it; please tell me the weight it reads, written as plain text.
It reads 151.8 lb
